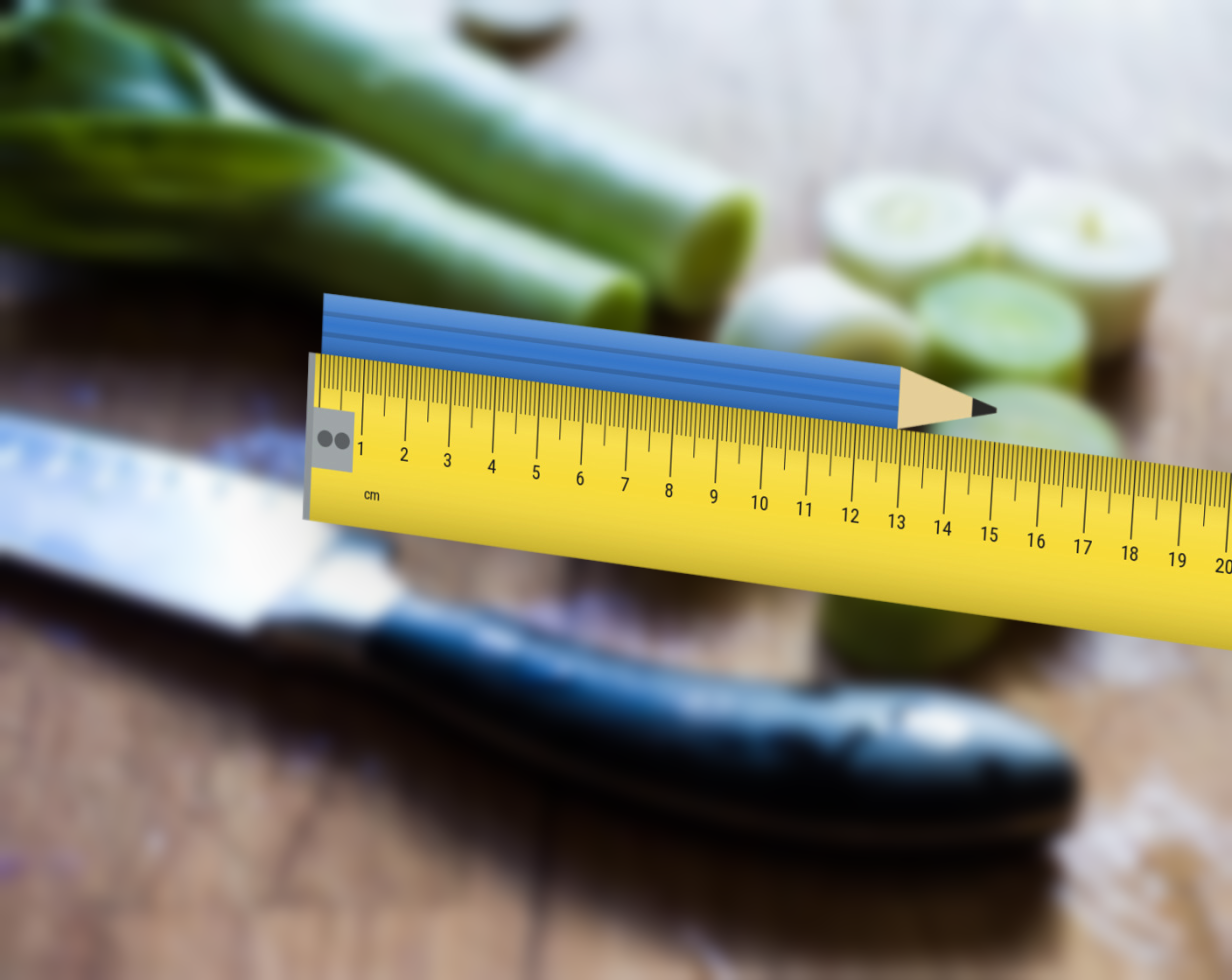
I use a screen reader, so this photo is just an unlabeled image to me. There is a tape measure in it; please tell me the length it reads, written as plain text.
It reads 15 cm
